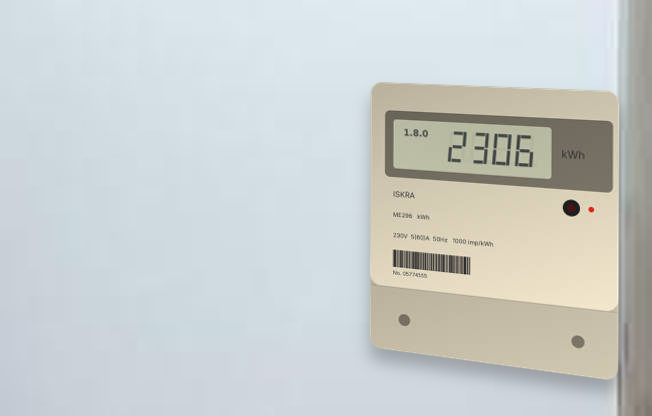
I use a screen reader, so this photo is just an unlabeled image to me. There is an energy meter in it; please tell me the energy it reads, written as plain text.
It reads 2306 kWh
